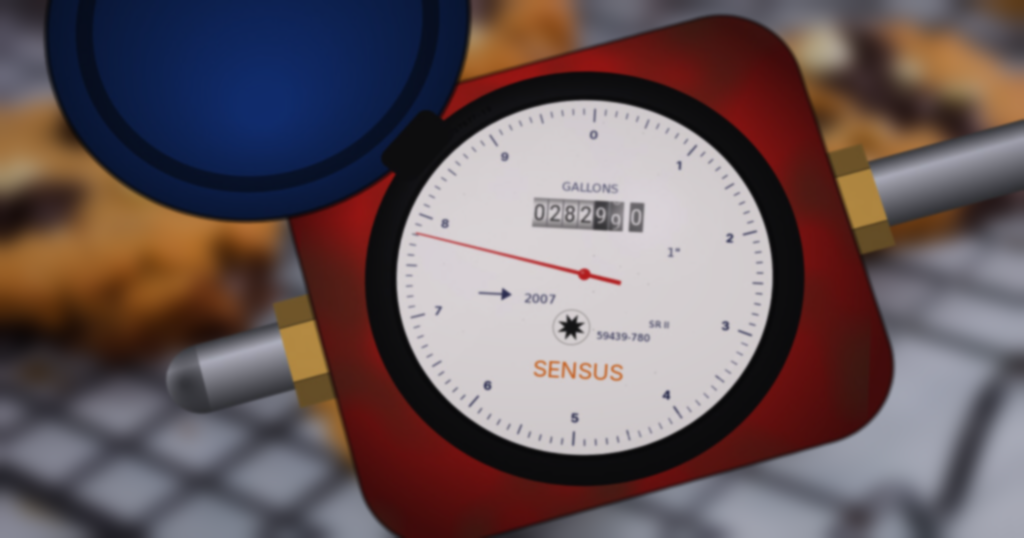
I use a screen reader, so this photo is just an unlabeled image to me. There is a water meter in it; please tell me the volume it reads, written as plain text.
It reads 282987.8 gal
